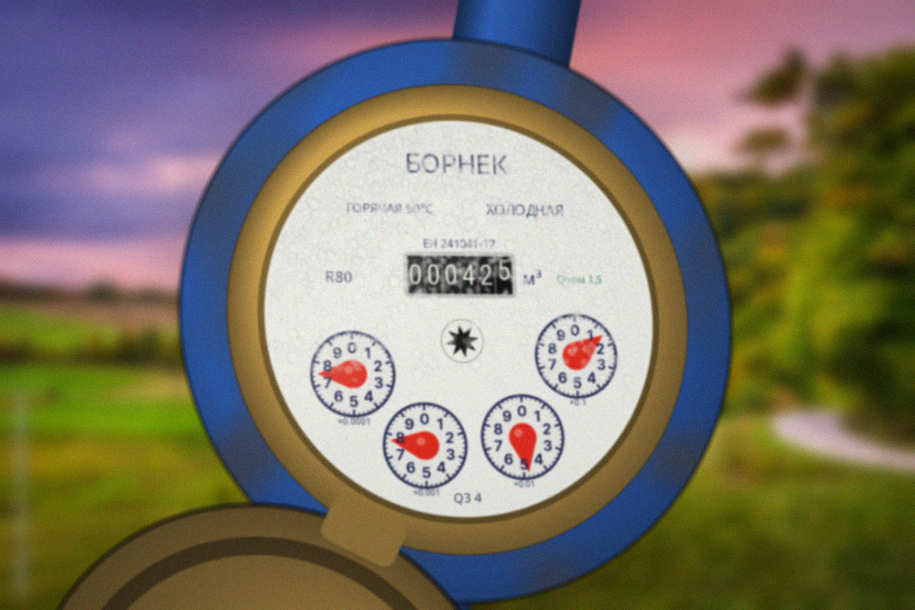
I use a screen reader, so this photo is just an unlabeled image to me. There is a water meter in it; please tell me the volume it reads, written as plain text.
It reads 425.1477 m³
